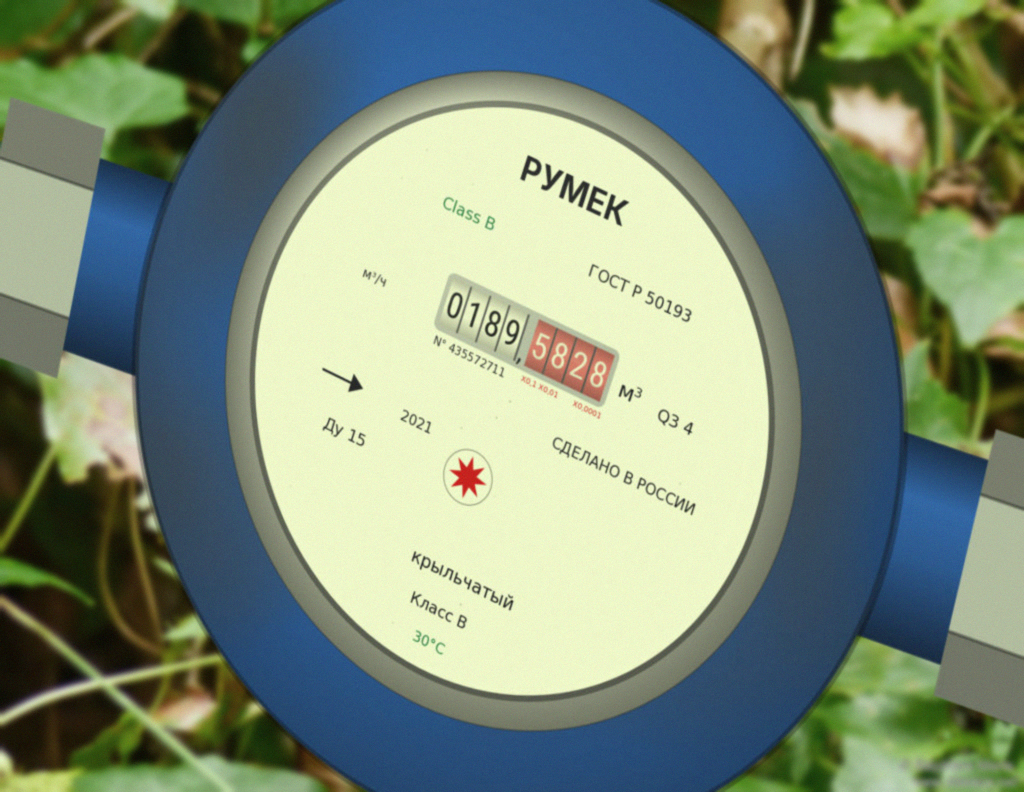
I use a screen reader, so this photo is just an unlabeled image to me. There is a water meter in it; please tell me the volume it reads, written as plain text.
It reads 189.5828 m³
